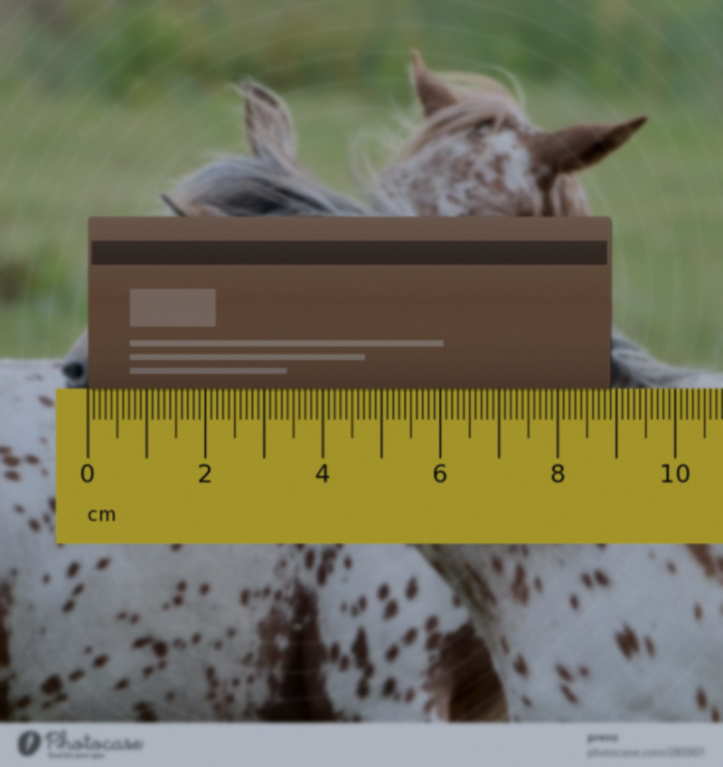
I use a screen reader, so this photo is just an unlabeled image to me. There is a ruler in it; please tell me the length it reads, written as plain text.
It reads 8.9 cm
